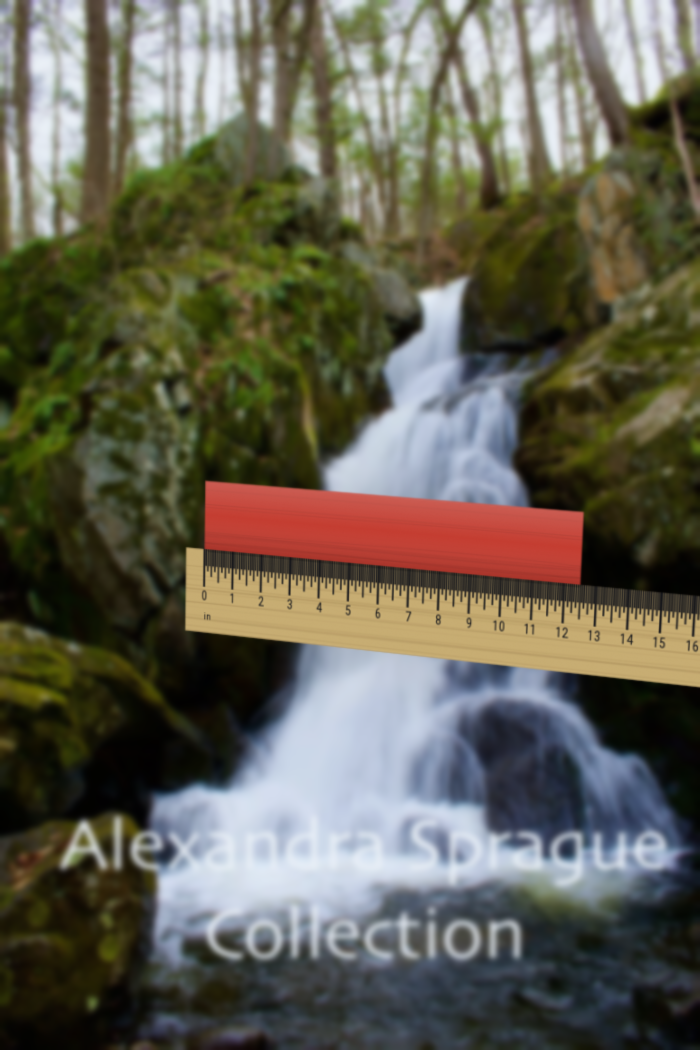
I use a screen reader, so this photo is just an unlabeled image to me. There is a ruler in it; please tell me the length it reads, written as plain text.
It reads 12.5 in
